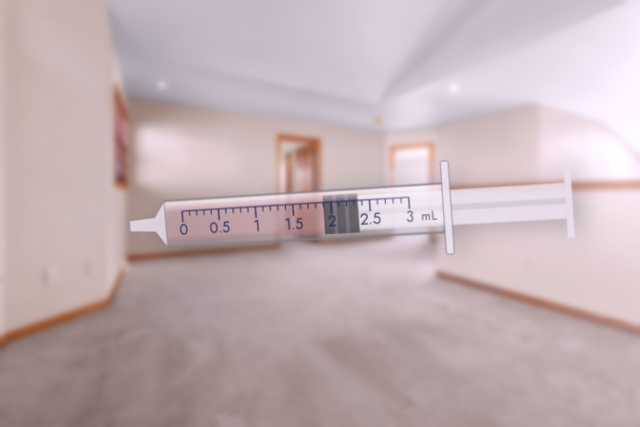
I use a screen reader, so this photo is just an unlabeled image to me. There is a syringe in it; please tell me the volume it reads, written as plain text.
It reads 1.9 mL
